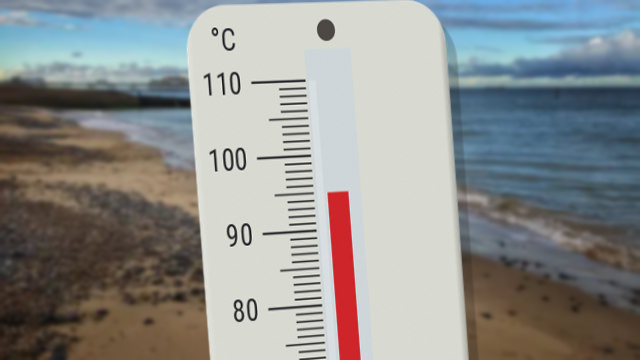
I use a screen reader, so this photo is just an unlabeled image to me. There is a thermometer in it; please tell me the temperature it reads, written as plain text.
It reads 95 °C
